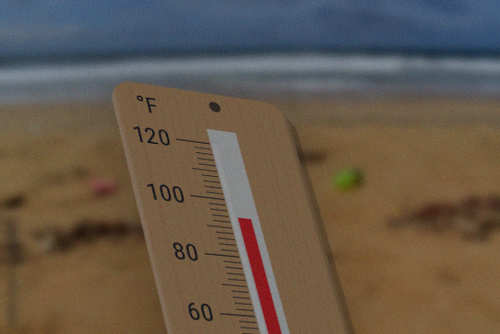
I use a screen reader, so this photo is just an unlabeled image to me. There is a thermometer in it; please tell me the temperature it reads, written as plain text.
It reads 94 °F
